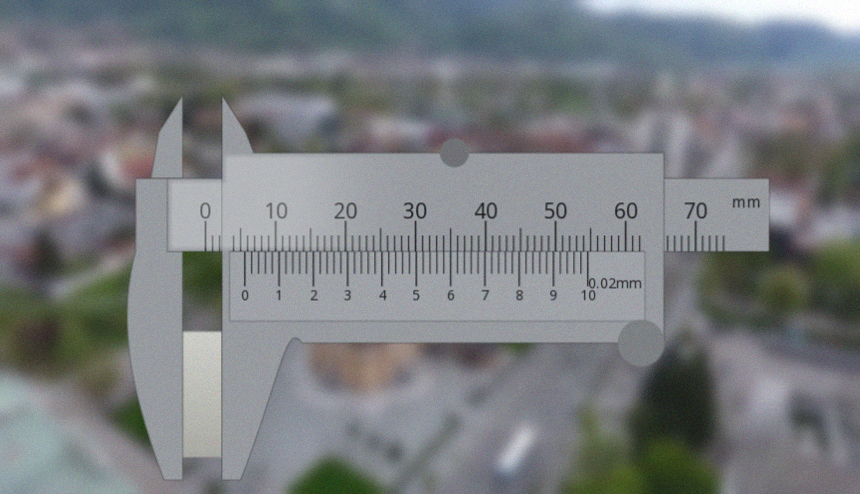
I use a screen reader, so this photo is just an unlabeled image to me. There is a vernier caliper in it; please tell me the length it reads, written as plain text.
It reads 5.6 mm
